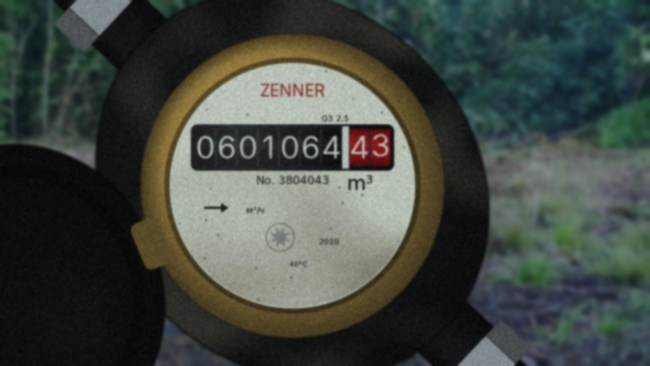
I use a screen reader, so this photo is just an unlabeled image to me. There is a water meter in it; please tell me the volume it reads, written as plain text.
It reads 601064.43 m³
